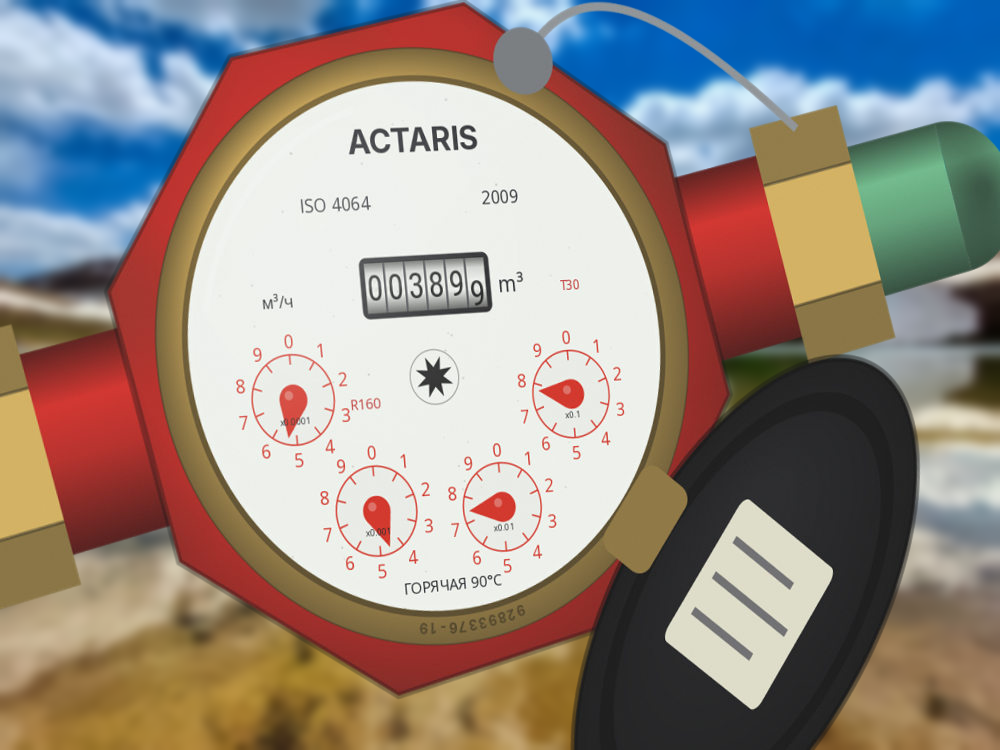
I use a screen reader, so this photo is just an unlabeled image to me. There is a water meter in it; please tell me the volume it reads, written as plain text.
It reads 3898.7745 m³
